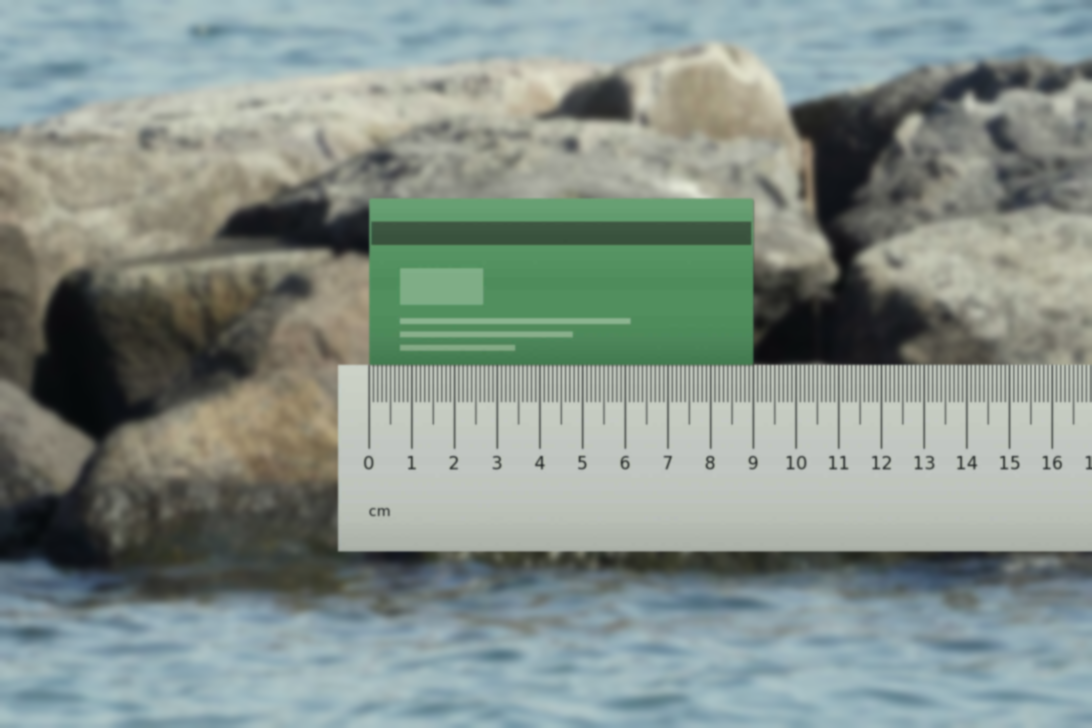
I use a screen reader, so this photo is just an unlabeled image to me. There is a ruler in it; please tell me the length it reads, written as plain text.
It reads 9 cm
